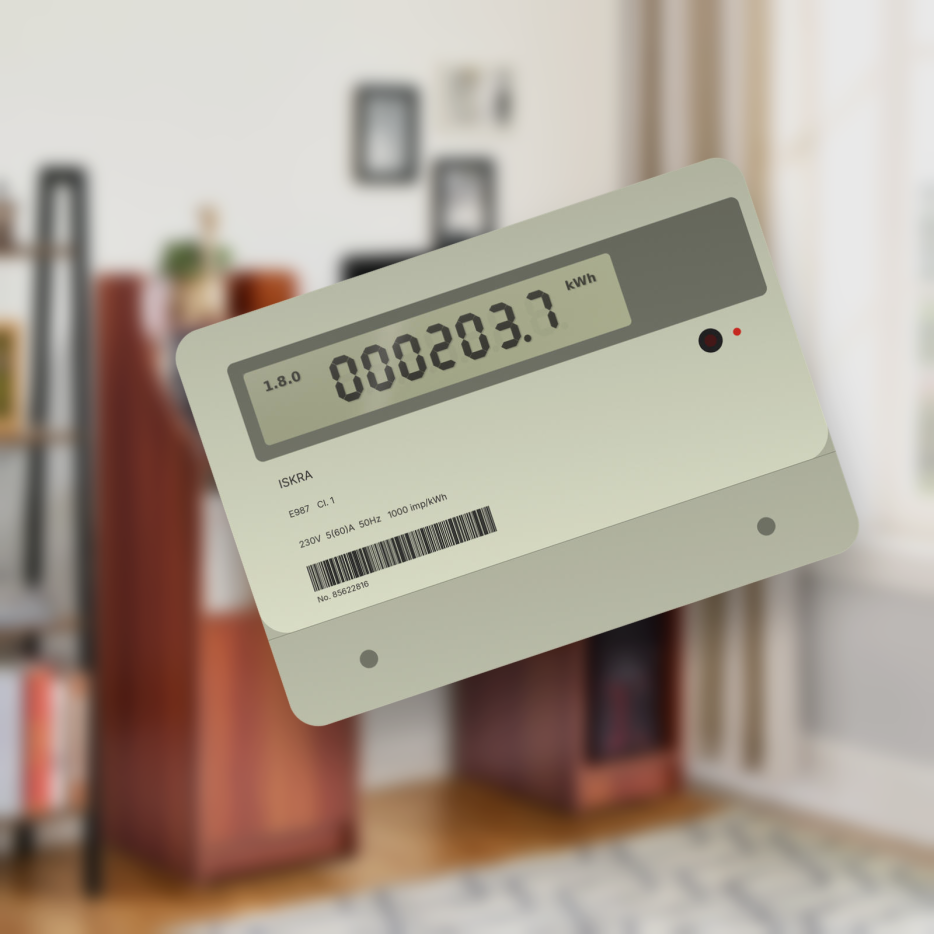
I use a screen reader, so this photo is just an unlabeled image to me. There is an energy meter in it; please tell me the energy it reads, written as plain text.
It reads 203.7 kWh
